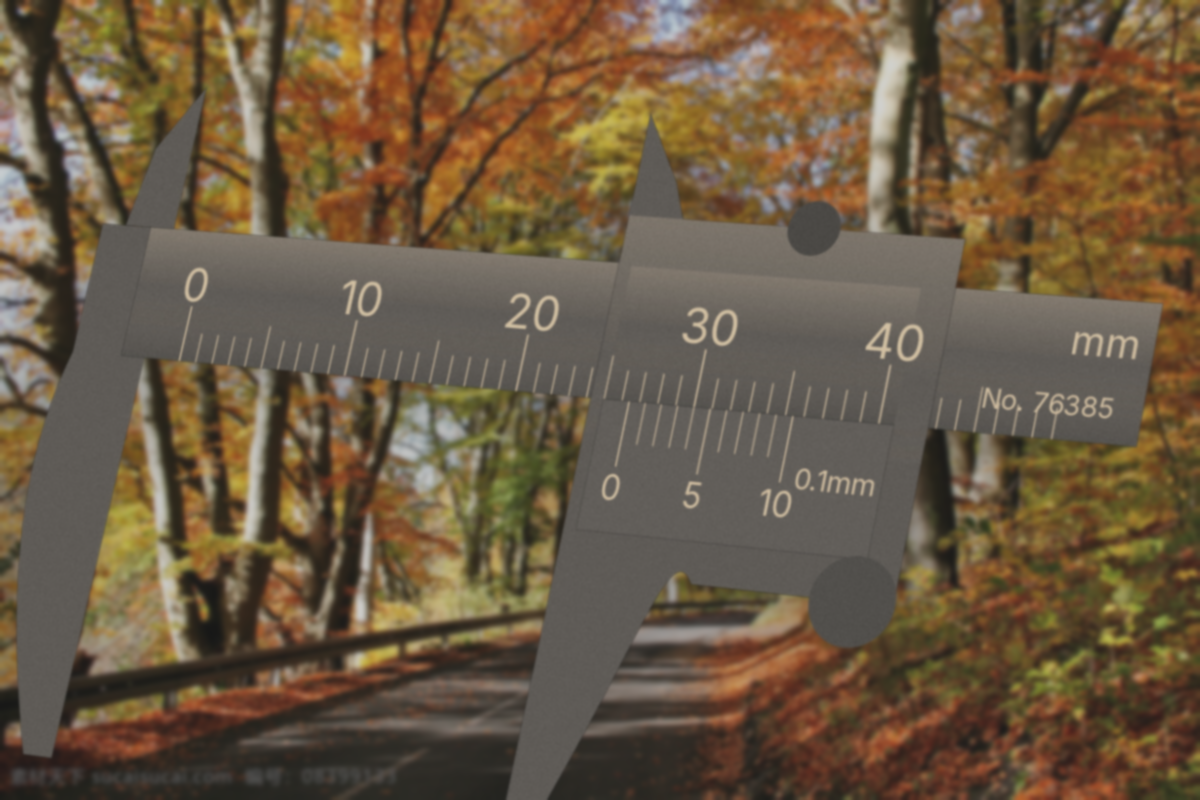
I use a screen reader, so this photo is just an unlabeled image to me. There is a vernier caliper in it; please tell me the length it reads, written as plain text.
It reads 26.4 mm
